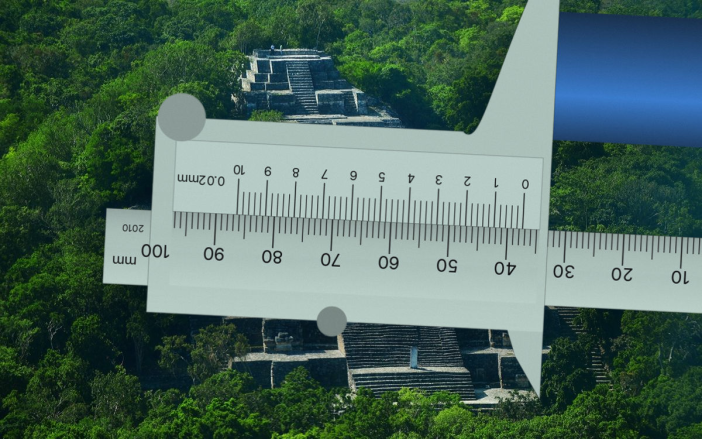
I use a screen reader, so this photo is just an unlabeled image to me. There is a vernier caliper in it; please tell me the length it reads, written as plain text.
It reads 37.4 mm
